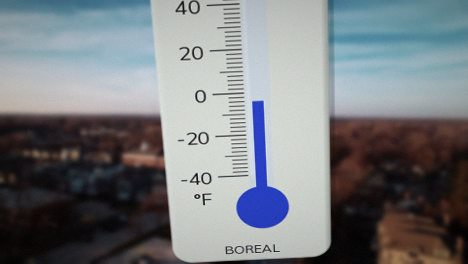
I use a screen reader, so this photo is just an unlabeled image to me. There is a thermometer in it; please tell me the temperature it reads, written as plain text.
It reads -4 °F
